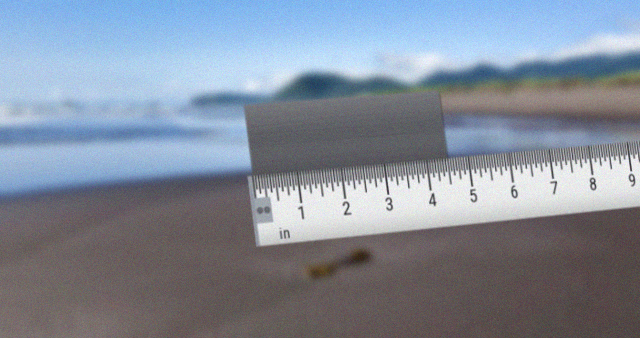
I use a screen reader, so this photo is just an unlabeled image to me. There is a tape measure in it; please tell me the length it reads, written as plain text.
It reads 4.5 in
